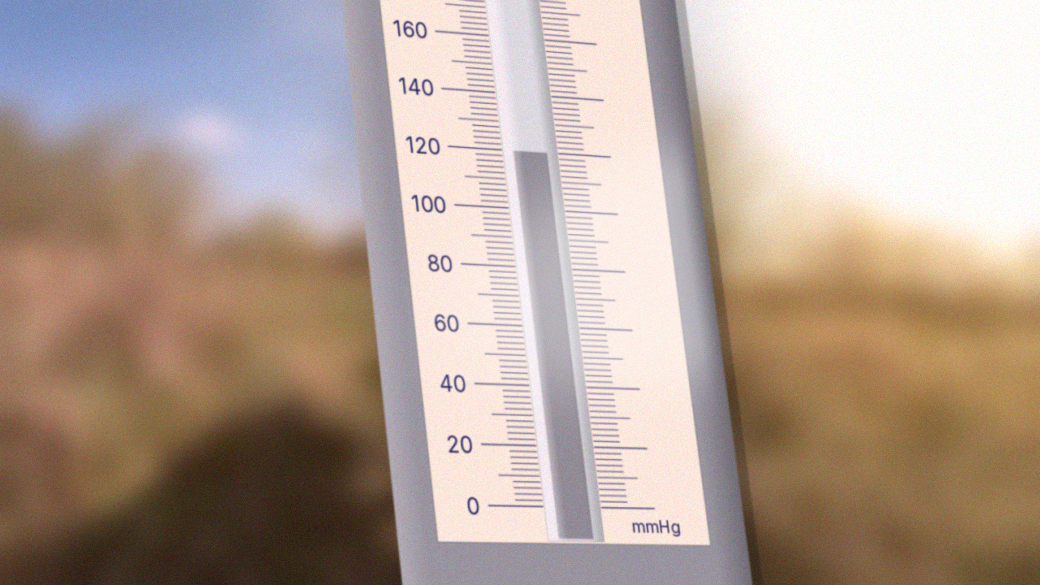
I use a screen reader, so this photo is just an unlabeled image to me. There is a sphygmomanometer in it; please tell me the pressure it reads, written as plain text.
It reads 120 mmHg
